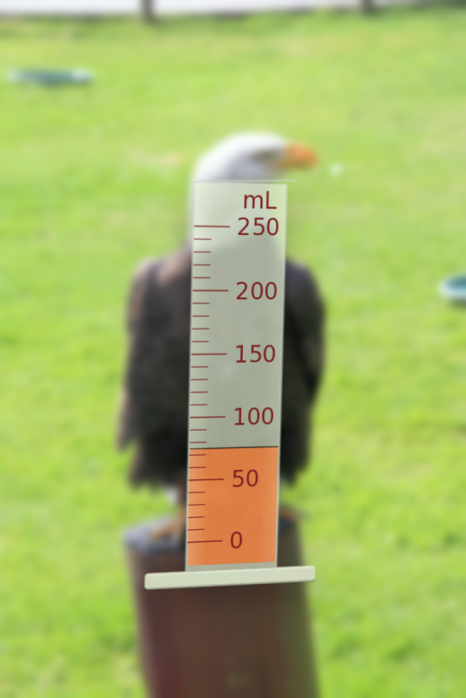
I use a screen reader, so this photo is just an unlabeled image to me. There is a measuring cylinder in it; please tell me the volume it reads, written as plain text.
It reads 75 mL
